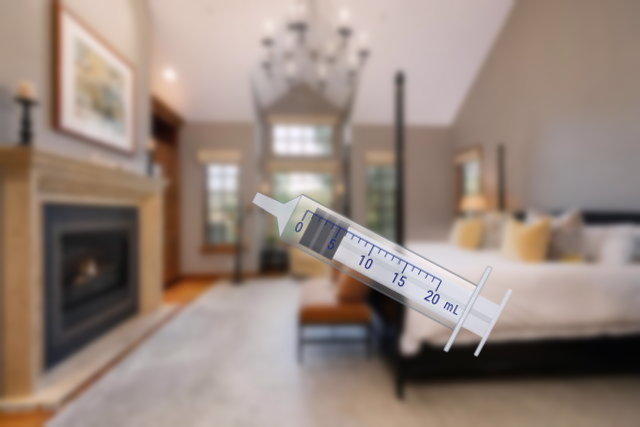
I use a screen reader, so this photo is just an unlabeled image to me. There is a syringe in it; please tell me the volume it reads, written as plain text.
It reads 1 mL
